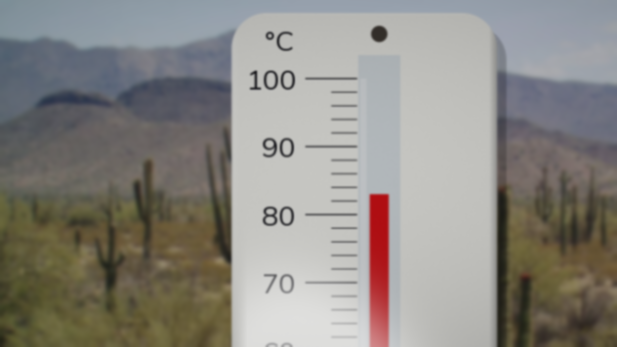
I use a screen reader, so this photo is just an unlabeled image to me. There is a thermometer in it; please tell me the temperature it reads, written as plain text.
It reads 83 °C
